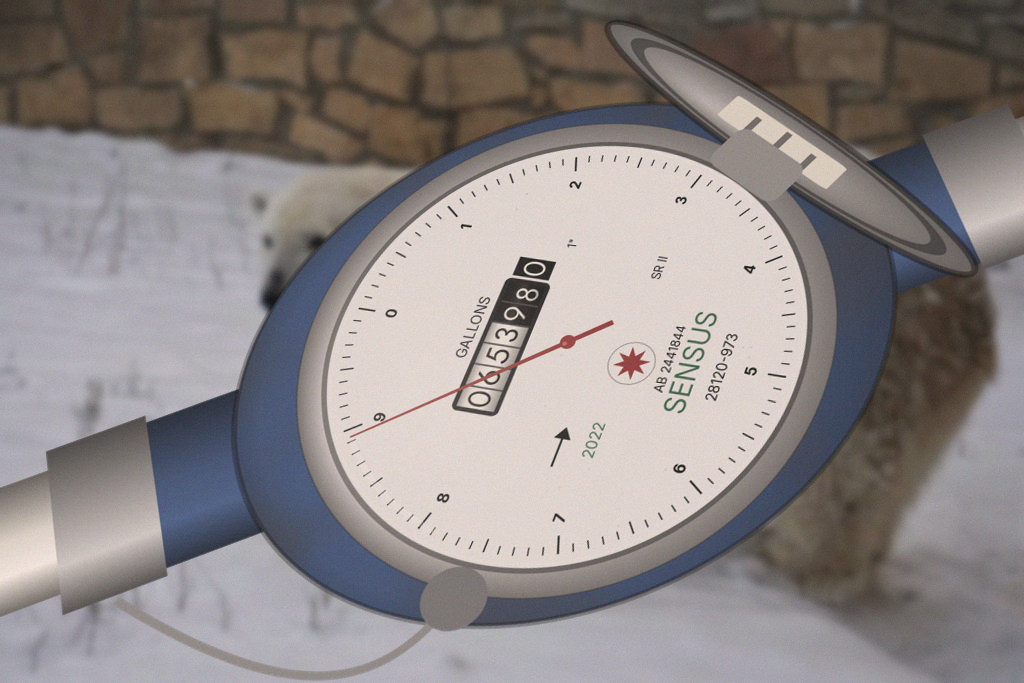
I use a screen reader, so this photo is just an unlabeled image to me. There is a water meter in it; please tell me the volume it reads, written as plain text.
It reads 653978.9 gal
